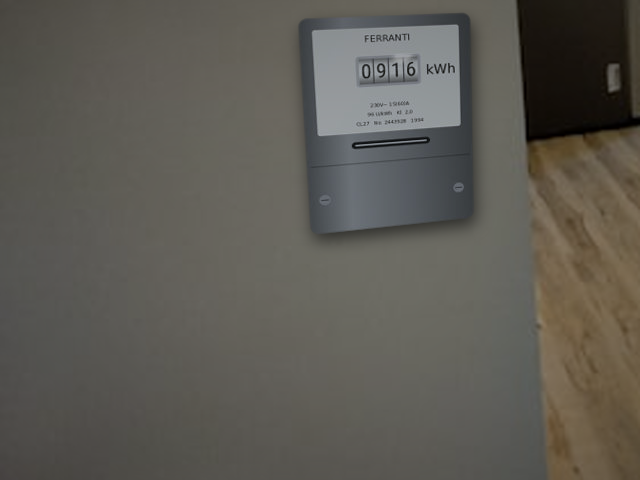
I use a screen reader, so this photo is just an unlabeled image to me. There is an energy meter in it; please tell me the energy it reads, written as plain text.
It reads 916 kWh
